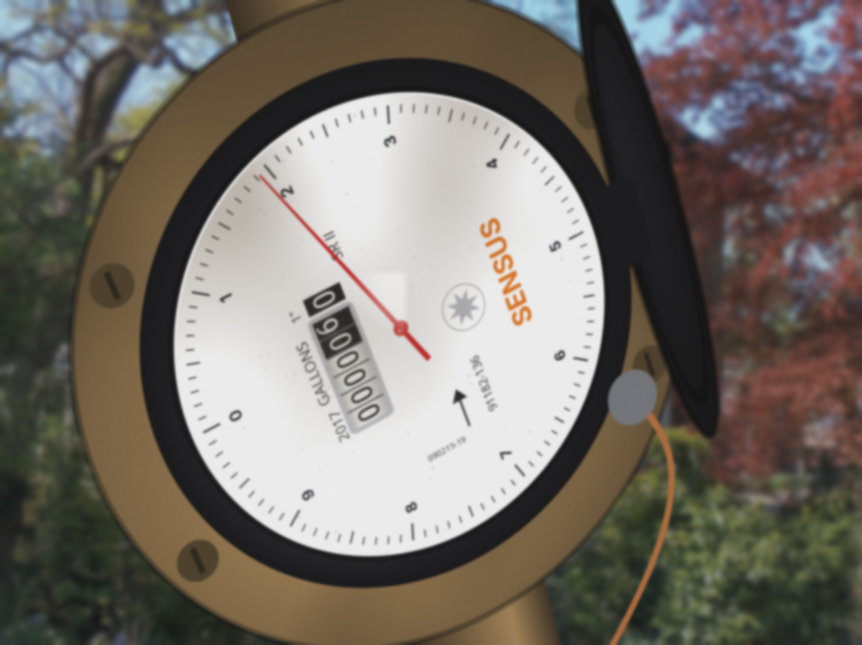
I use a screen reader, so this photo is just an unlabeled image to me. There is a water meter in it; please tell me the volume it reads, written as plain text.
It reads 61.9 gal
